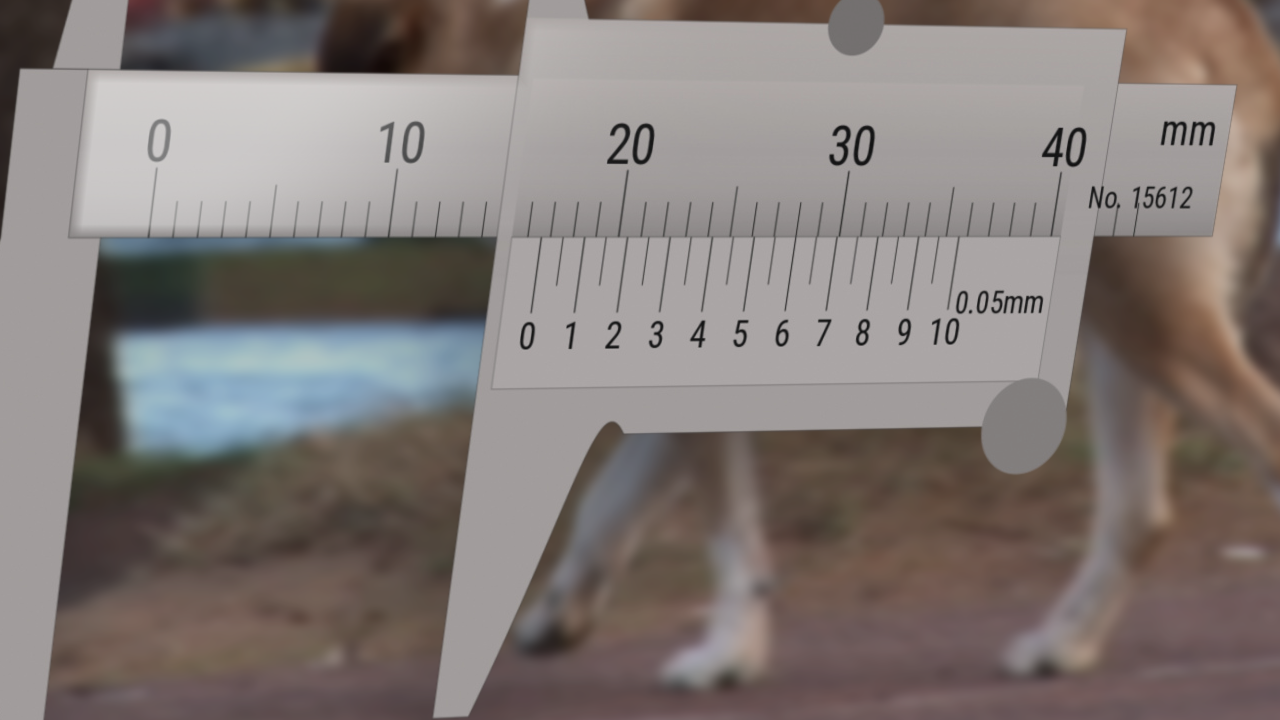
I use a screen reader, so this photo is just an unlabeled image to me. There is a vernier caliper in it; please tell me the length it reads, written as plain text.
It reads 16.6 mm
